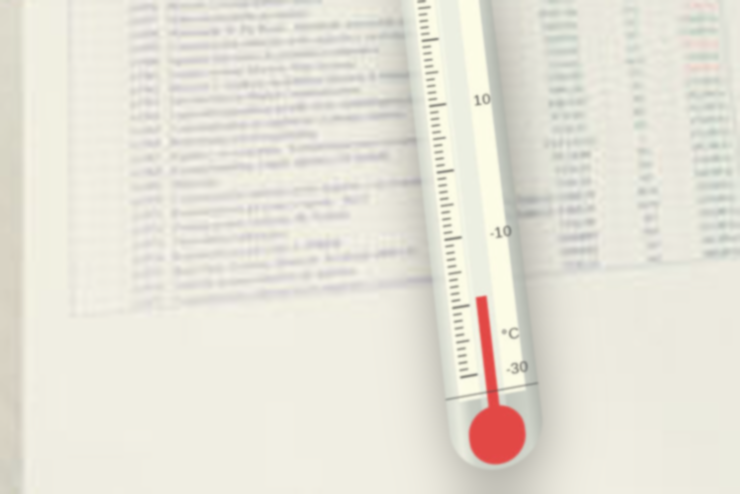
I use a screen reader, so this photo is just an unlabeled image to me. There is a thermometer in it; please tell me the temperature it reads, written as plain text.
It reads -19 °C
